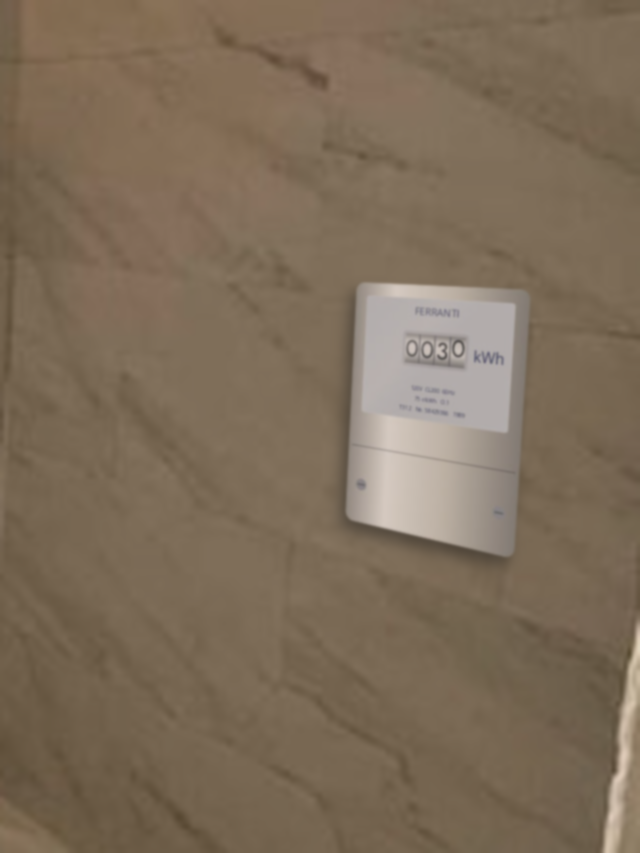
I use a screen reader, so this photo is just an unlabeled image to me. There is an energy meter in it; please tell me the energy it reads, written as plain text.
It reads 30 kWh
